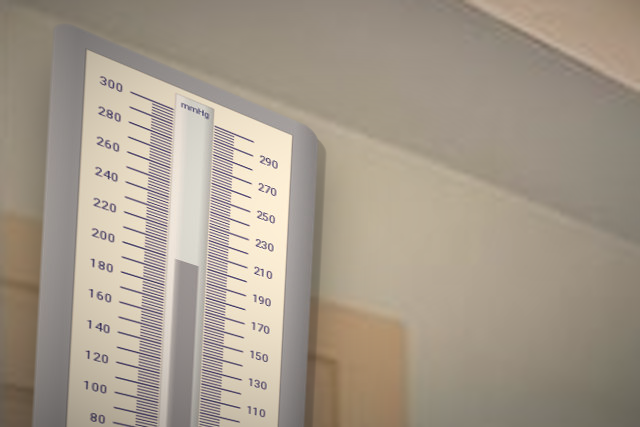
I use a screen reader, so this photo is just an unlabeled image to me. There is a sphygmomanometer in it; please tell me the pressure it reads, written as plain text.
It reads 200 mmHg
